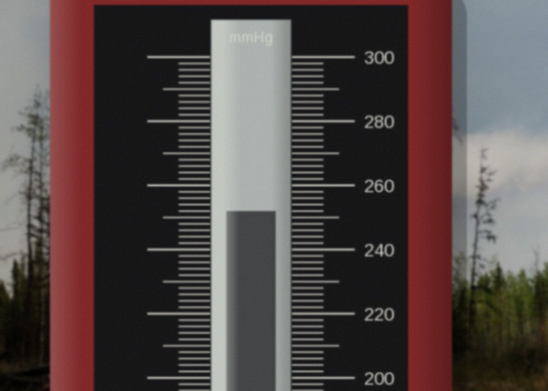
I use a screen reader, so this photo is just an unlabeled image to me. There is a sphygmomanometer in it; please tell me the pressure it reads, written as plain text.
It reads 252 mmHg
